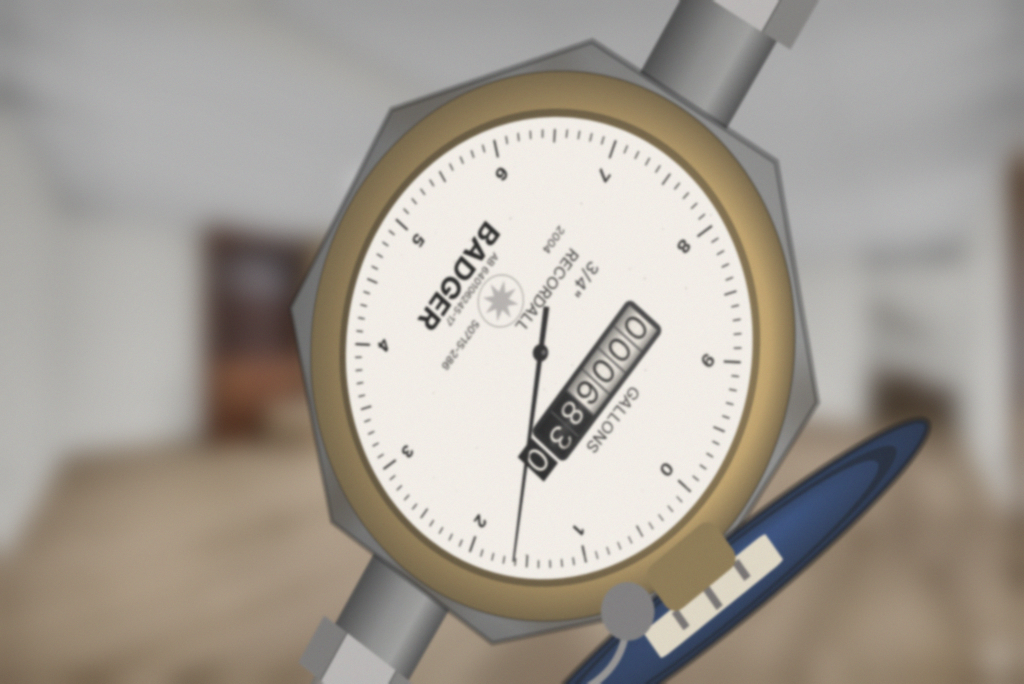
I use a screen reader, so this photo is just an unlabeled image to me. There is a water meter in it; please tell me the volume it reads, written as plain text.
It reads 6831.6 gal
